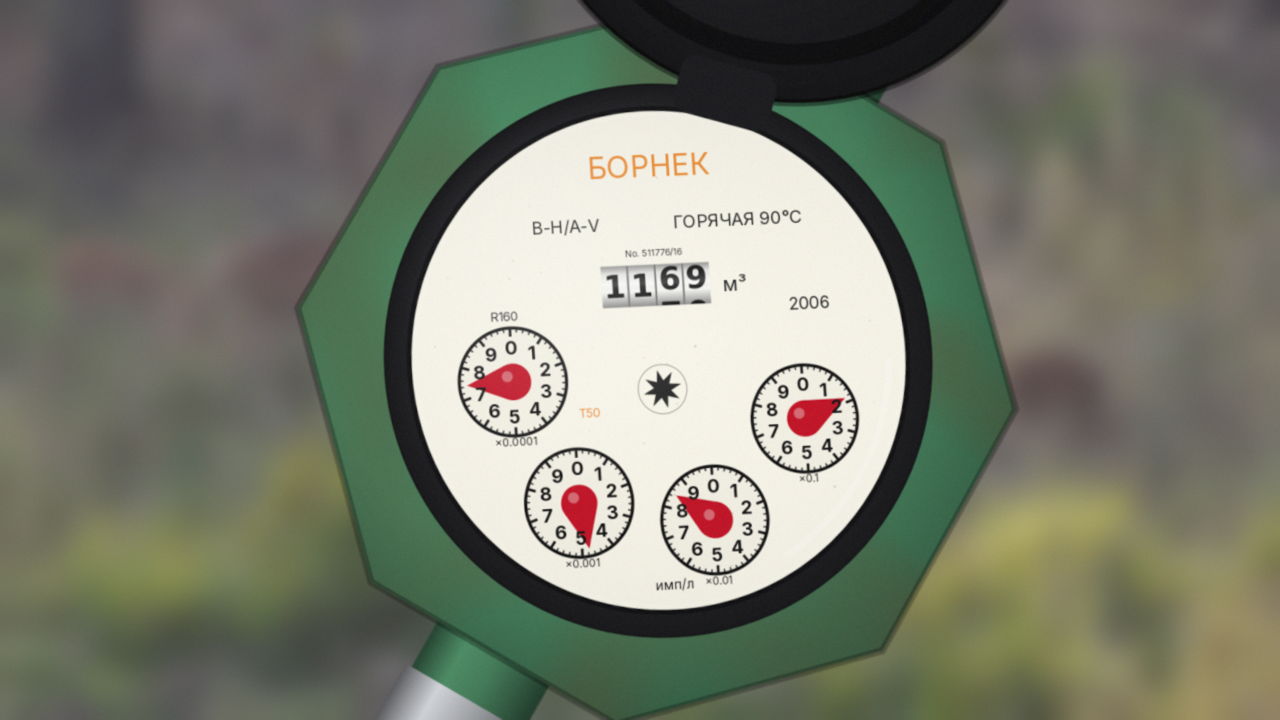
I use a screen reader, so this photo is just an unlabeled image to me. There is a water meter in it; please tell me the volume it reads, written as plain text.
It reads 1169.1847 m³
